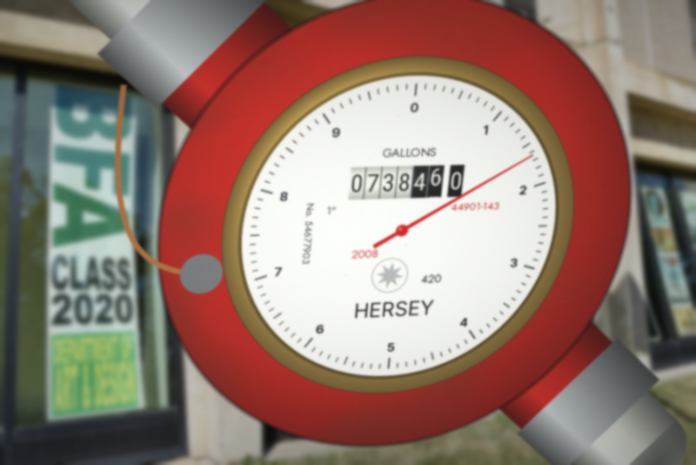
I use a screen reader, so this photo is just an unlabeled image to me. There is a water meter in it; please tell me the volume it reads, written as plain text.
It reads 738461.6 gal
